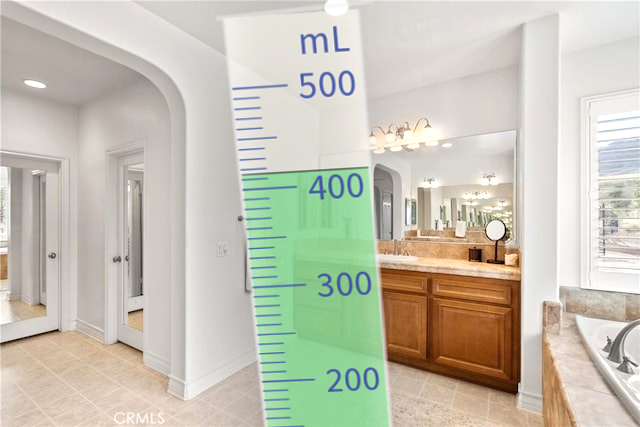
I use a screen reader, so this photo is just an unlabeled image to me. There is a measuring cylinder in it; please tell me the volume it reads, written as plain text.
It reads 415 mL
